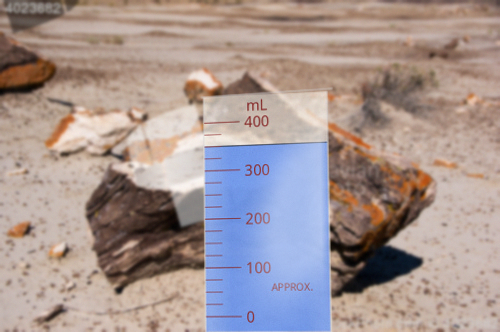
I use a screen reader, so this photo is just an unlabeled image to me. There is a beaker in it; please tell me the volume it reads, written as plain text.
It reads 350 mL
